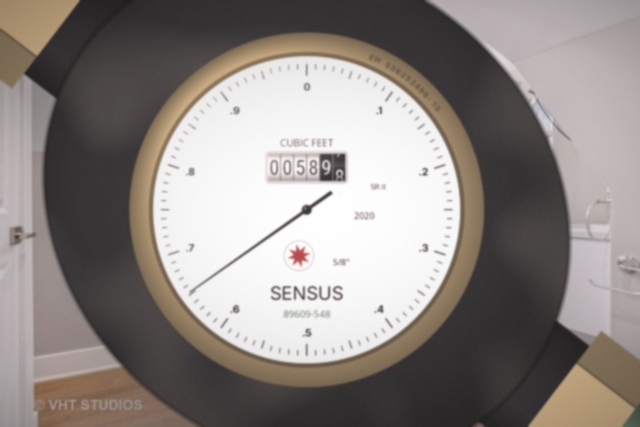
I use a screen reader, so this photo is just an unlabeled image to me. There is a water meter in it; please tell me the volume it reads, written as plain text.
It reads 5897.65 ft³
